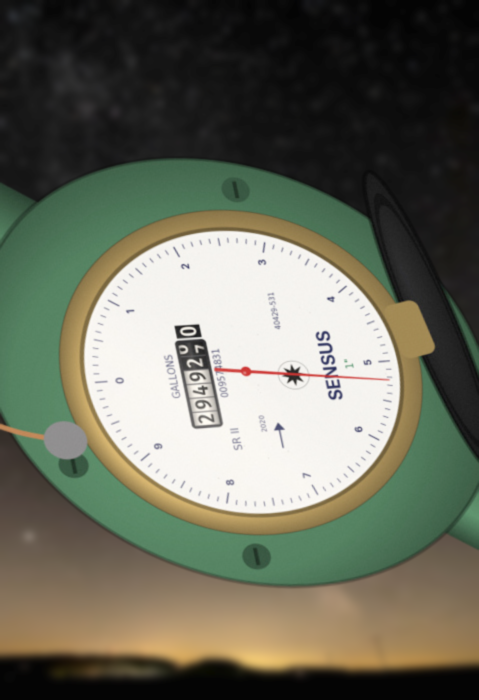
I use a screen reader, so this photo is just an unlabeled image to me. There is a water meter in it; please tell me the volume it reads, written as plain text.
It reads 2949265.2 gal
